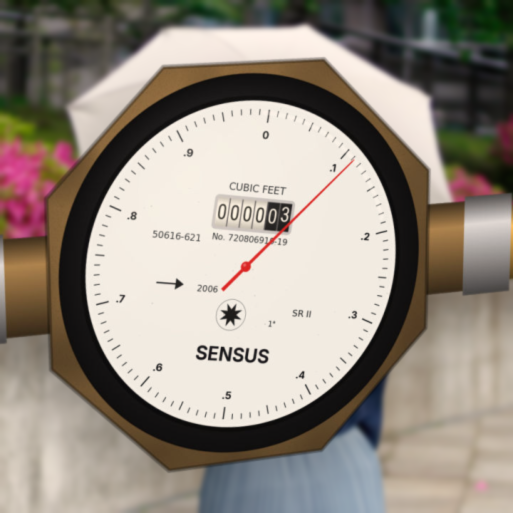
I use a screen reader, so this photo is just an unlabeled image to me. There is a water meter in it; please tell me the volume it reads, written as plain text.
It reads 3.11 ft³
